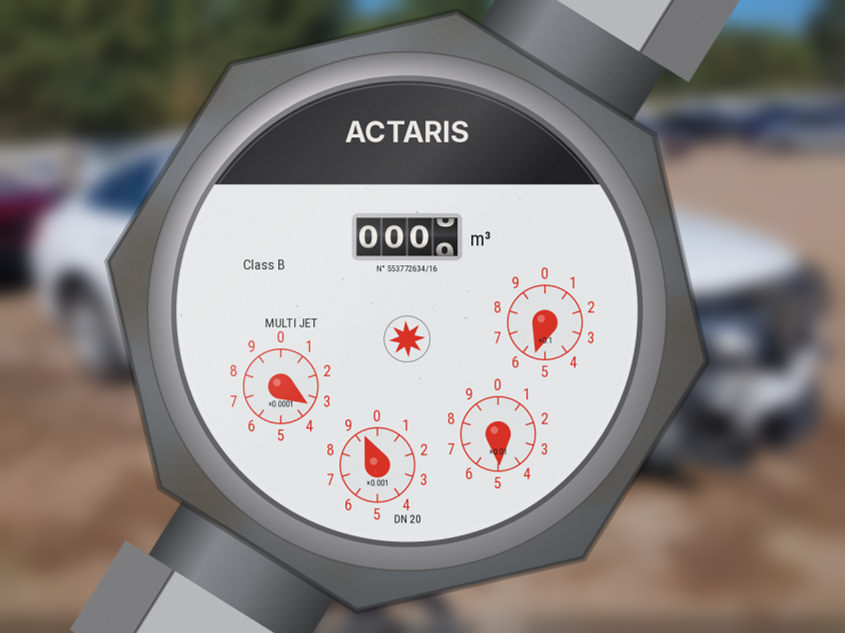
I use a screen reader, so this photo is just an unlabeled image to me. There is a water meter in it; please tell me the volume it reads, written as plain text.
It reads 8.5493 m³
